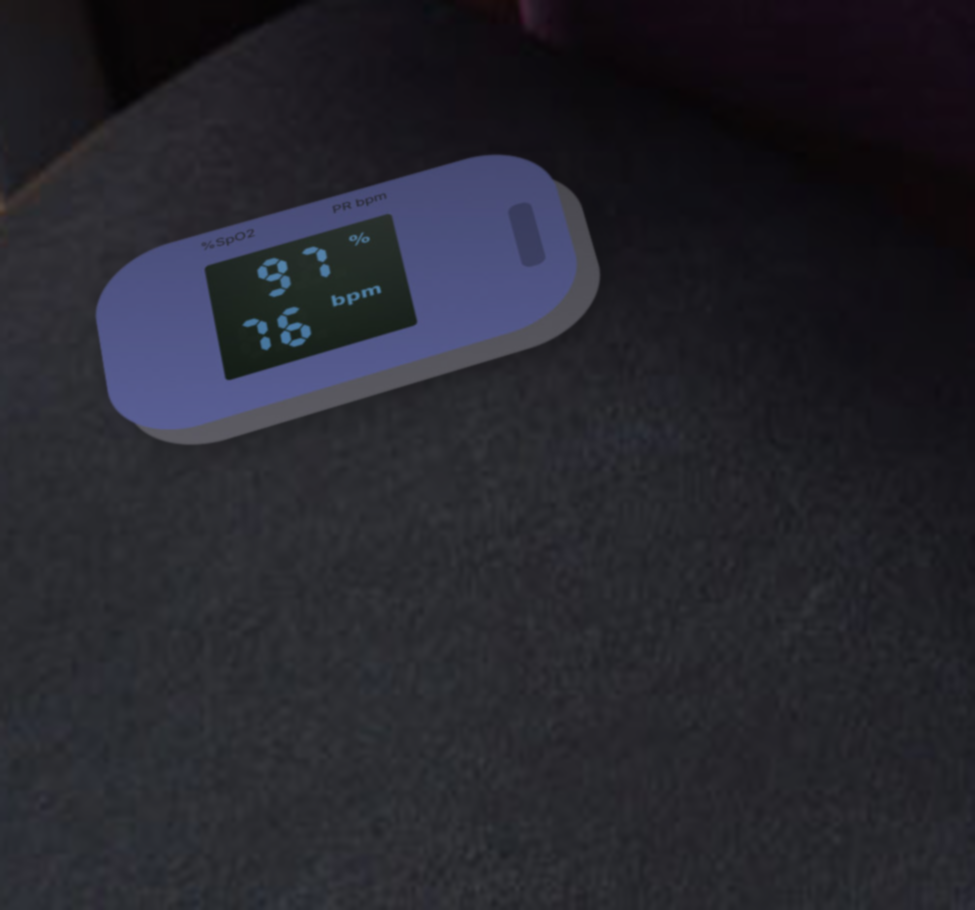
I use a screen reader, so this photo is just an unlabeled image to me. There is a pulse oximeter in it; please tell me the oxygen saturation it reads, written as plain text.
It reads 97 %
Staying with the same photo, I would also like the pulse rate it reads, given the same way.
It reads 76 bpm
